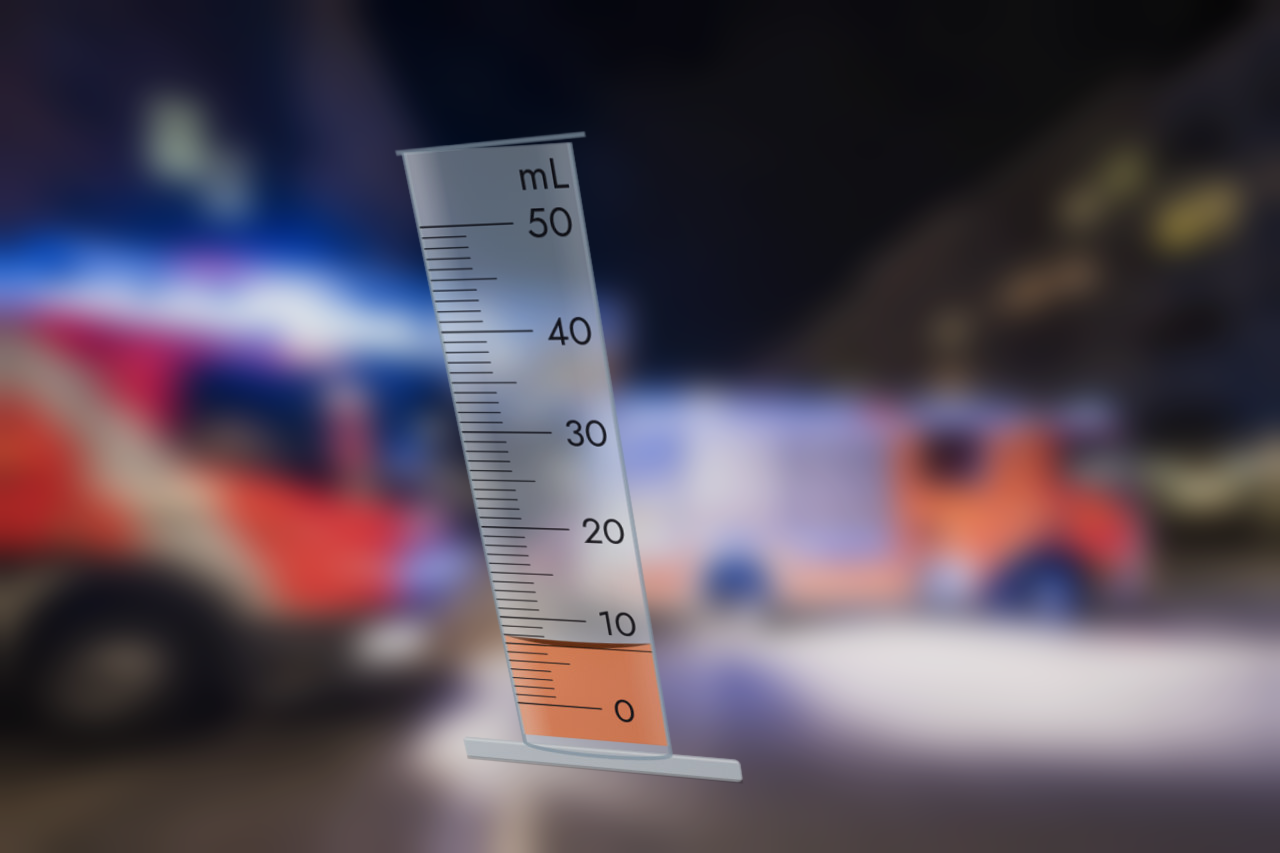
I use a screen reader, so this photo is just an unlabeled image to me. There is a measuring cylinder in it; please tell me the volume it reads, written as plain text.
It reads 7 mL
